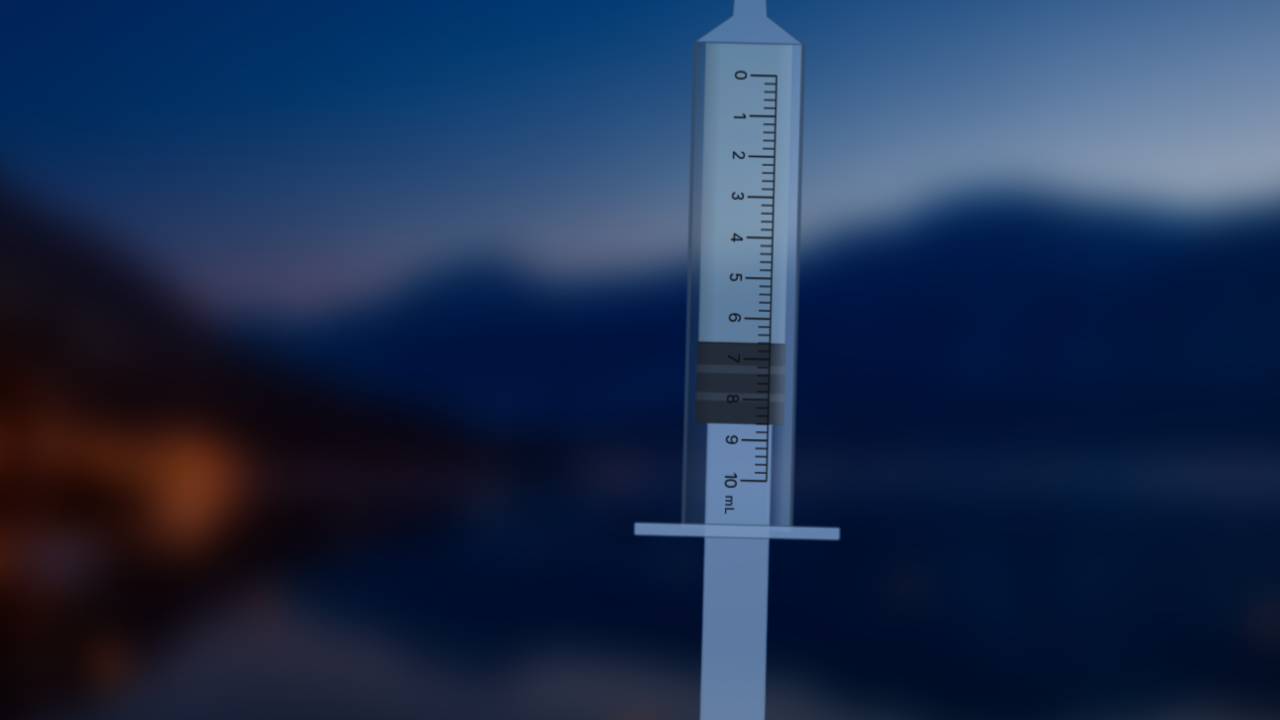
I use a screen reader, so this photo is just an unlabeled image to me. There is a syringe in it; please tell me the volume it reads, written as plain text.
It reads 6.6 mL
